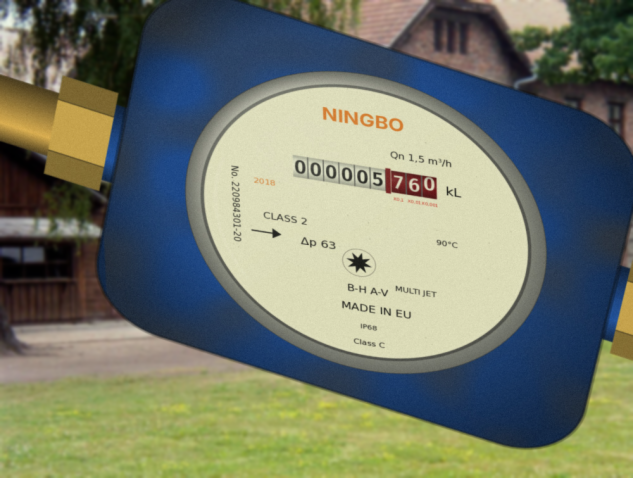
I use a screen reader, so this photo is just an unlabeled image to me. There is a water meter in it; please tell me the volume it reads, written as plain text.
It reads 5.760 kL
